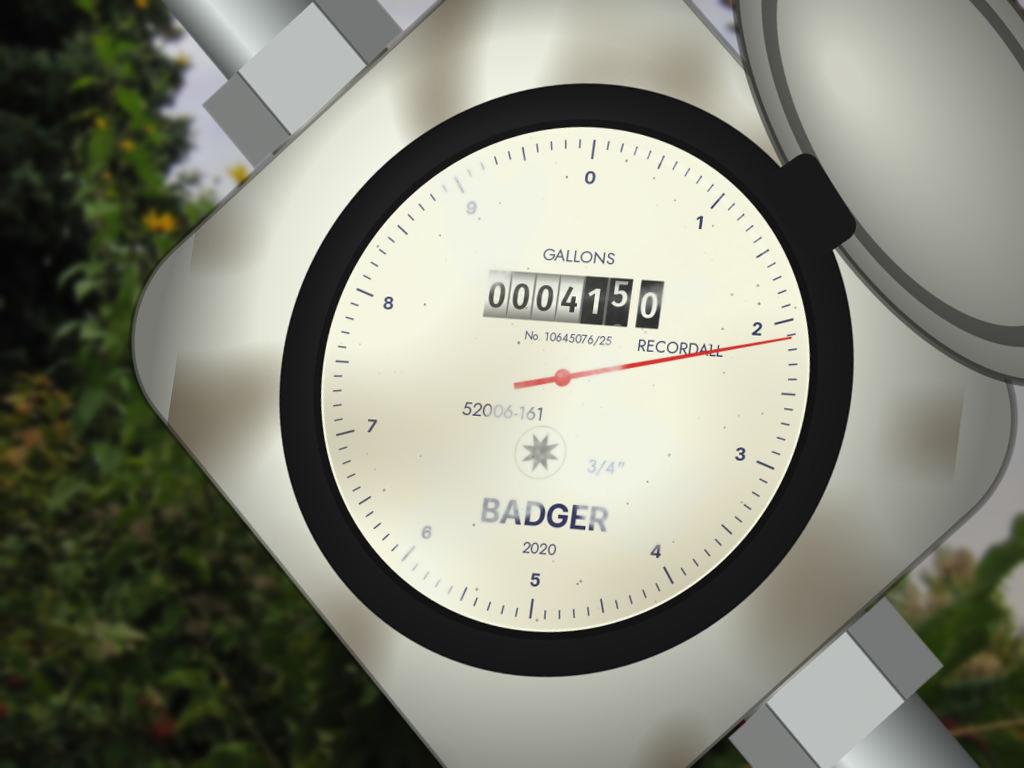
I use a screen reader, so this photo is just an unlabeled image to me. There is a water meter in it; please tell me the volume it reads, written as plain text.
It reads 4152.1 gal
